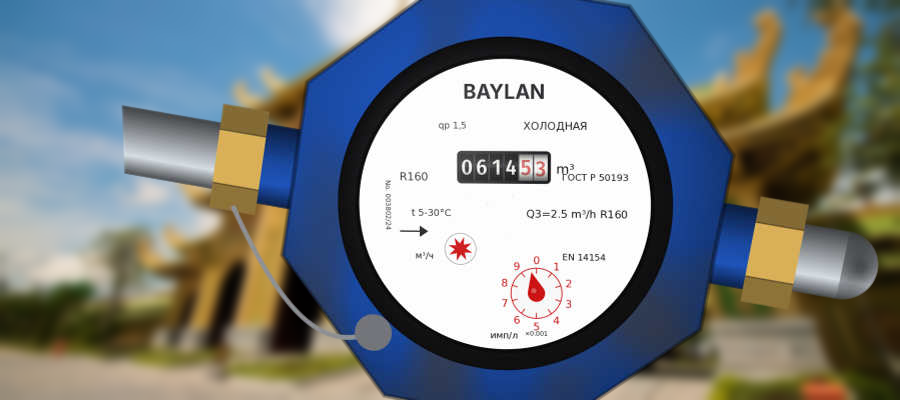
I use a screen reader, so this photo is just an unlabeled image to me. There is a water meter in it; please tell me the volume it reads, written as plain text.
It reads 614.529 m³
